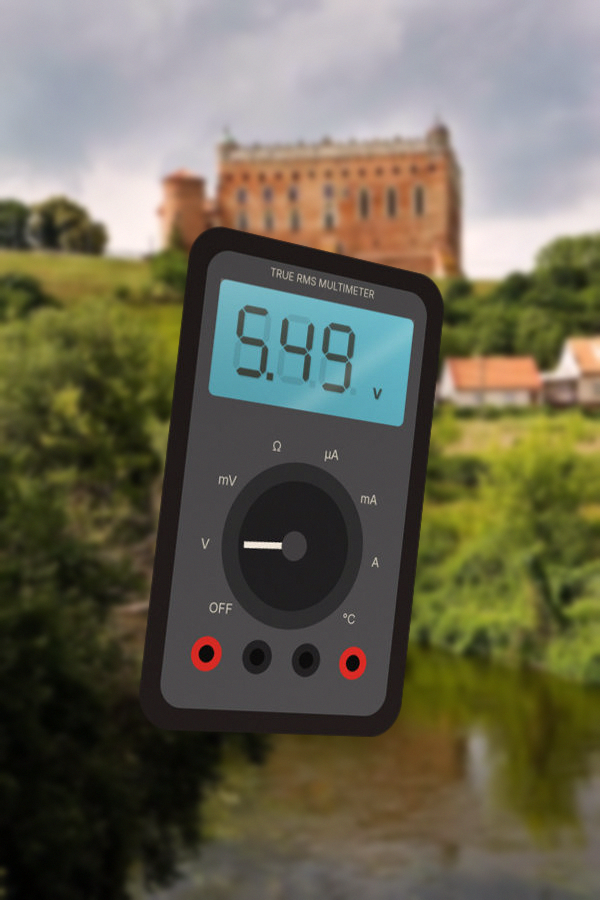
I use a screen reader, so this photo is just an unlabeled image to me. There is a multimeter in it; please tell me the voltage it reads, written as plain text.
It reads 5.49 V
